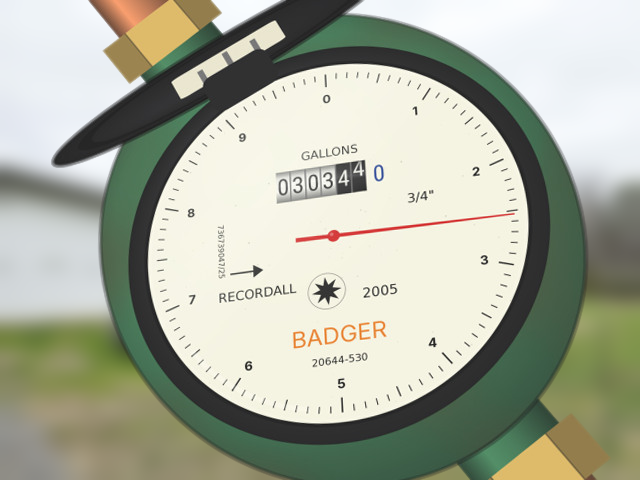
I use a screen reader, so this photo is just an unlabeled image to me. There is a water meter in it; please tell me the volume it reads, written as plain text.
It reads 303442.5 gal
